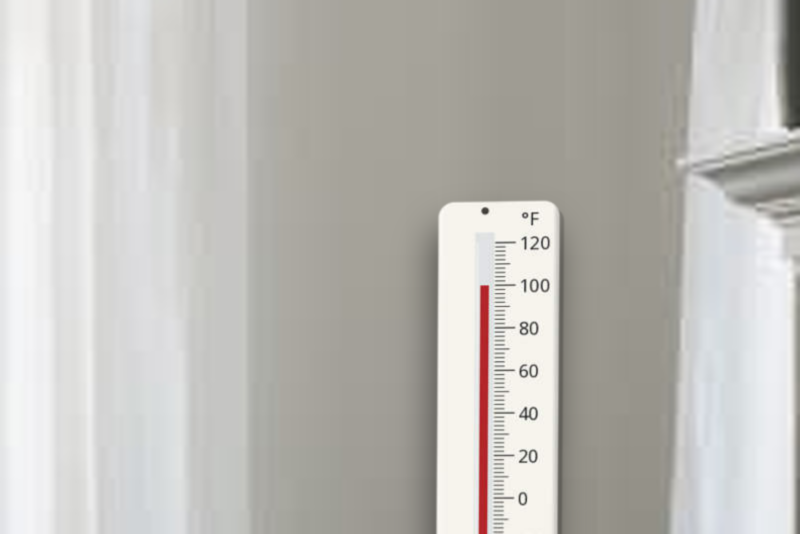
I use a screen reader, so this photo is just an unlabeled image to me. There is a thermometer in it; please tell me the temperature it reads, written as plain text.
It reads 100 °F
